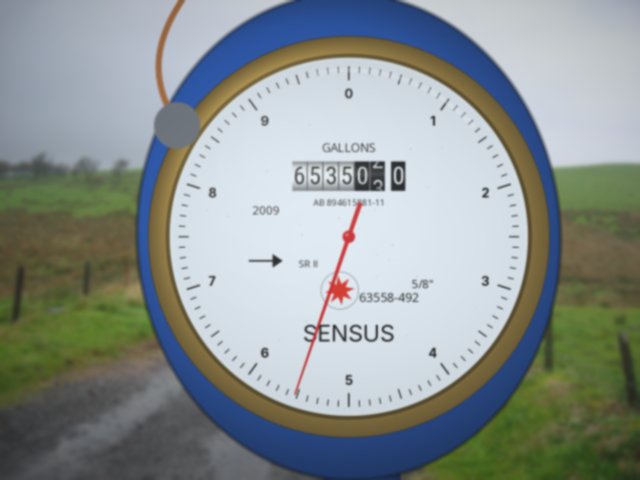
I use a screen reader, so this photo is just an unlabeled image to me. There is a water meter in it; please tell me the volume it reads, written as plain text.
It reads 6535025.5 gal
